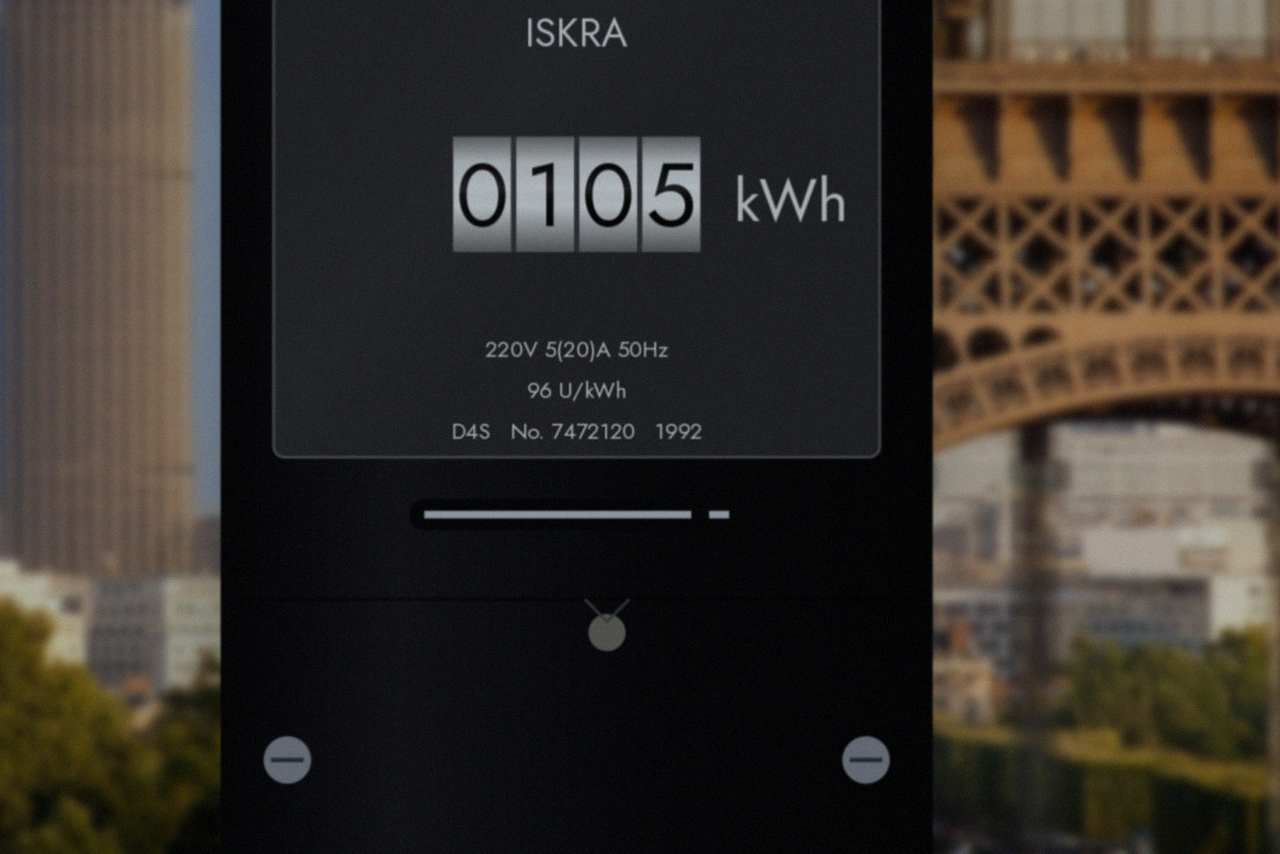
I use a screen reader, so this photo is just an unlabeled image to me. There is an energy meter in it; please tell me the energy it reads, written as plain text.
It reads 105 kWh
